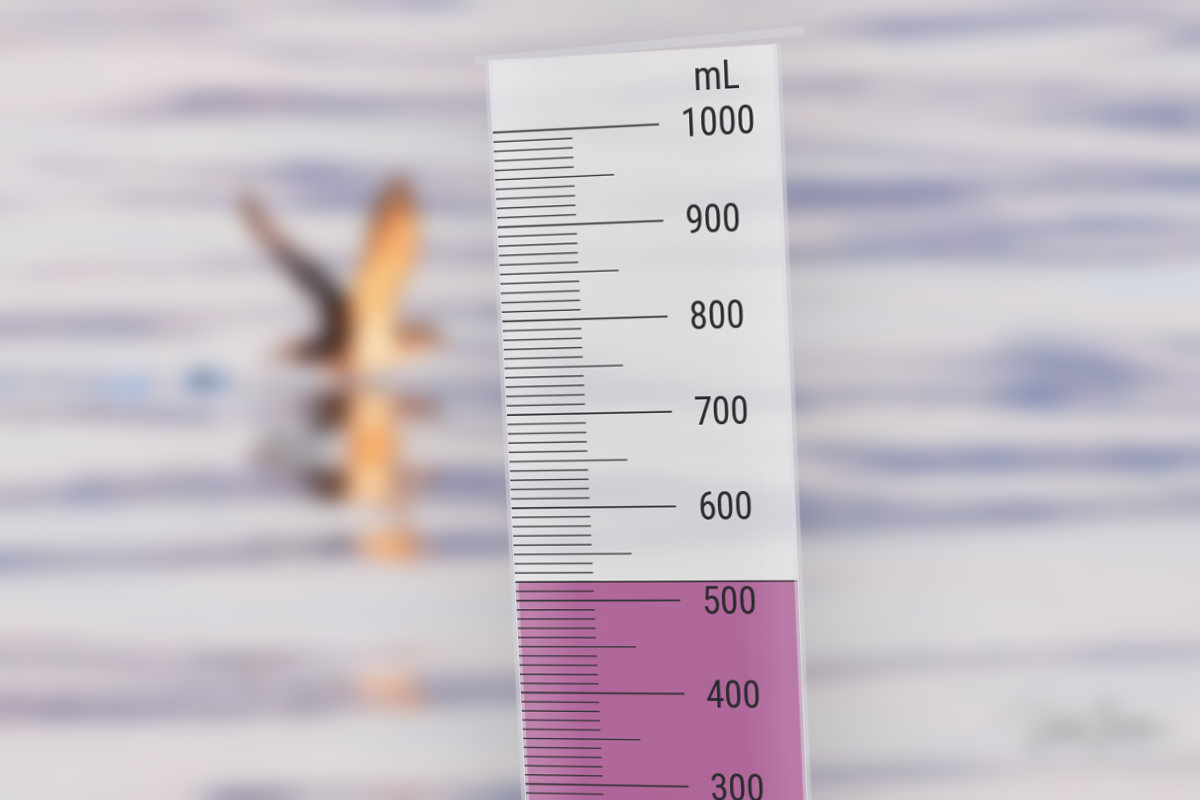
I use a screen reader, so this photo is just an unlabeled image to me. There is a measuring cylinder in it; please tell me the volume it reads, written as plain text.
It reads 520 mL
